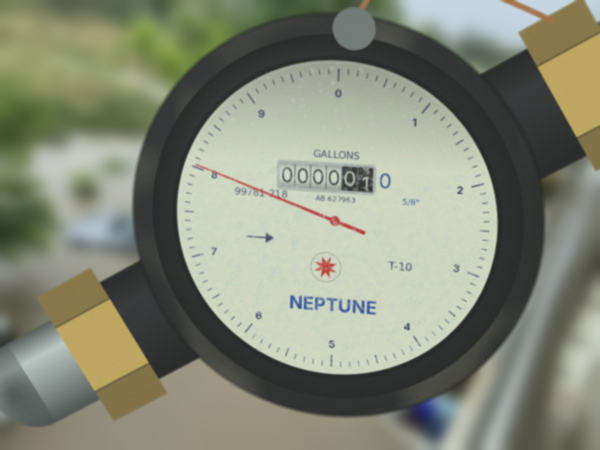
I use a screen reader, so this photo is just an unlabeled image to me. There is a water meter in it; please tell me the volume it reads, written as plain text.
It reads 8.0 gal
